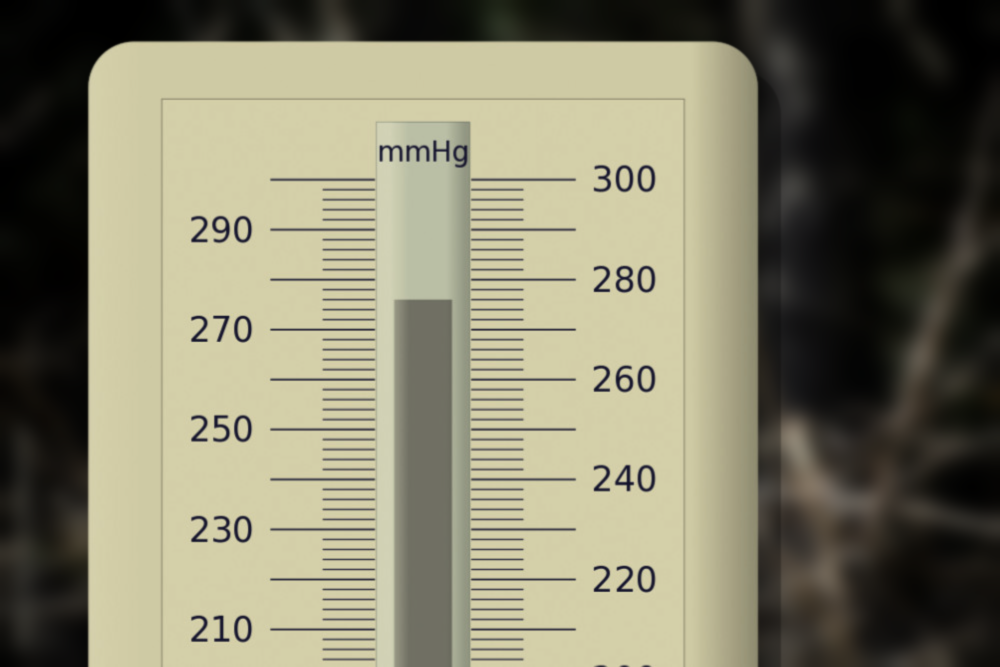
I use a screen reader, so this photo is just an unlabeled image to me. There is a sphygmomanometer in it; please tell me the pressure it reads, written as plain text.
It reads 276 mmHg
